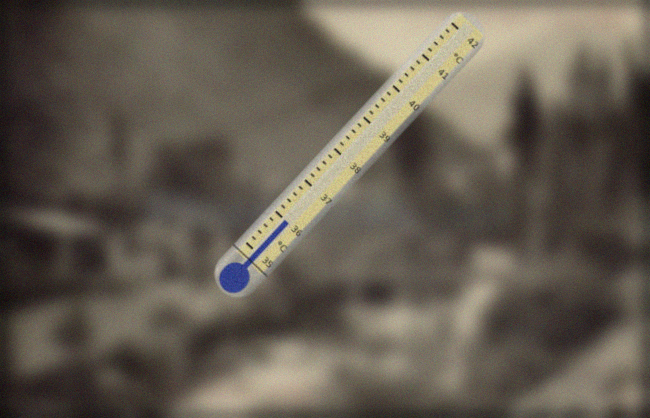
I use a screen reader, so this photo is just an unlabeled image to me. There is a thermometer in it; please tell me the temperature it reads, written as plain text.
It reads 36 °C
